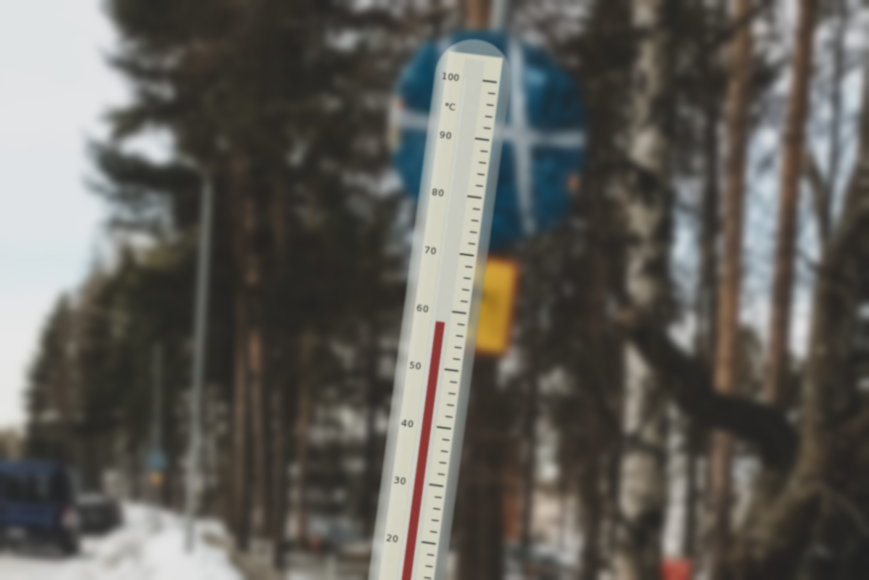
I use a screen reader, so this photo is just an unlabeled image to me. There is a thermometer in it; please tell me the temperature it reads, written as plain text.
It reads 58 °C
